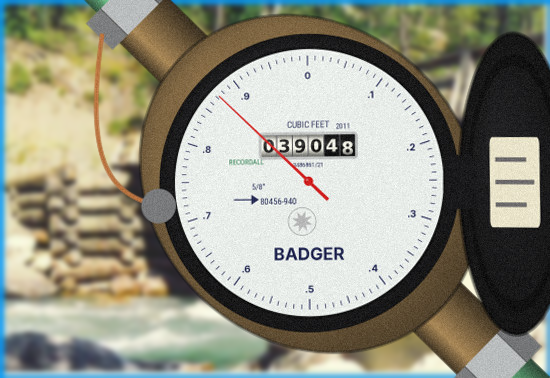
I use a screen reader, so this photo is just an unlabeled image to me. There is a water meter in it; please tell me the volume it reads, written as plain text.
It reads 39047.87 ft³
